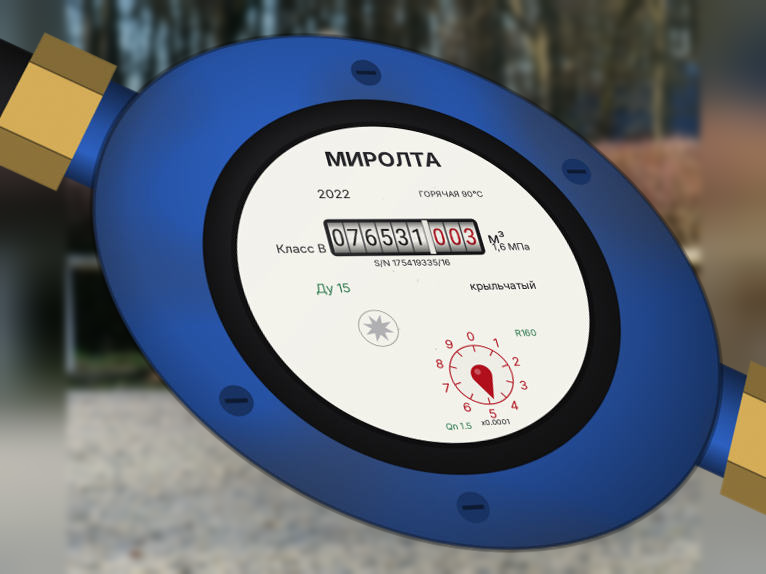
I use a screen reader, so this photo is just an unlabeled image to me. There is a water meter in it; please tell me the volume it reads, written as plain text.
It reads 76531.0034 m³
